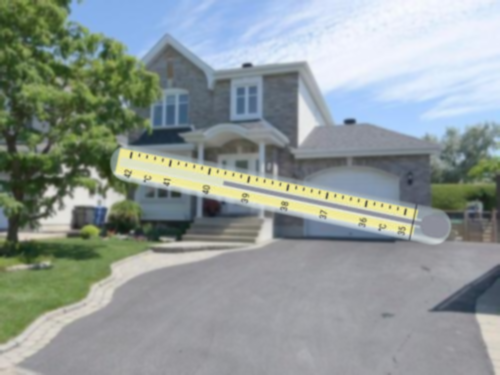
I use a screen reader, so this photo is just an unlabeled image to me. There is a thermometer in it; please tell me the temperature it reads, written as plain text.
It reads 39.6 °C
